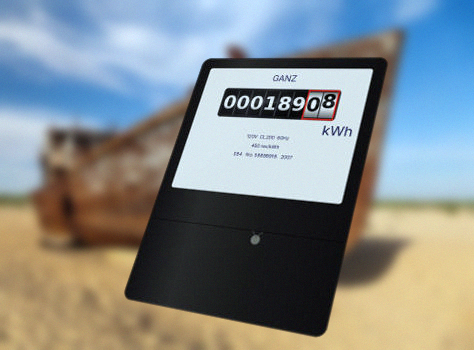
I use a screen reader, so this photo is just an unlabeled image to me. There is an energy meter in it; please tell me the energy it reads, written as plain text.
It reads 189.08 kWh
